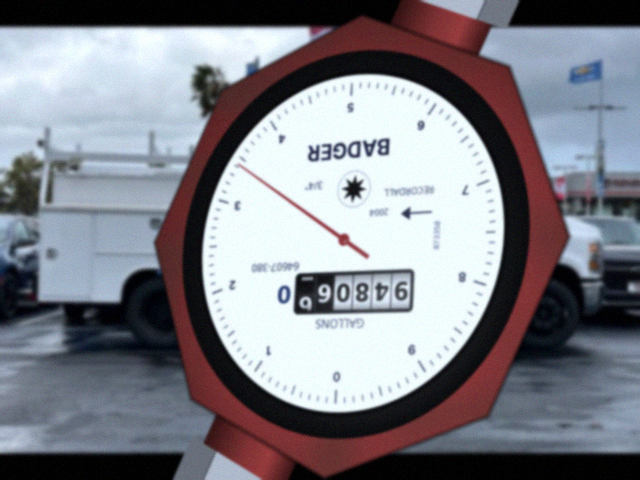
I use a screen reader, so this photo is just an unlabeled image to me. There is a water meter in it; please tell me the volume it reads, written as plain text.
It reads 9480663.4 gal
